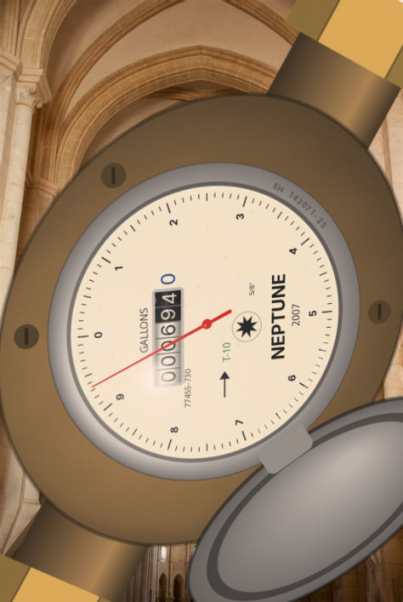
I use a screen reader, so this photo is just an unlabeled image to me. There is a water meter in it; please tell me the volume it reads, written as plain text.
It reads 6939.3 gal
